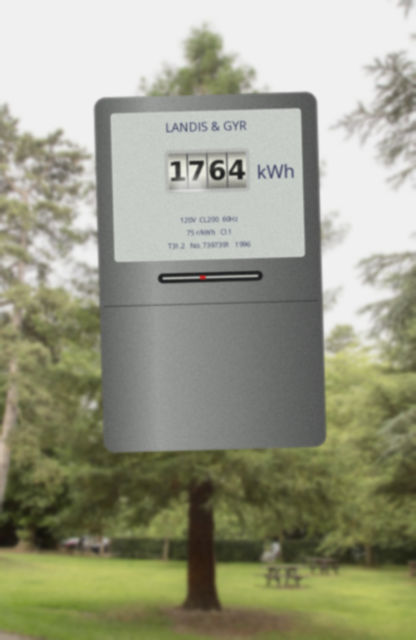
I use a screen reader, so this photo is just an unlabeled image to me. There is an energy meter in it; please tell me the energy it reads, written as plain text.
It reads 1764 kWh
